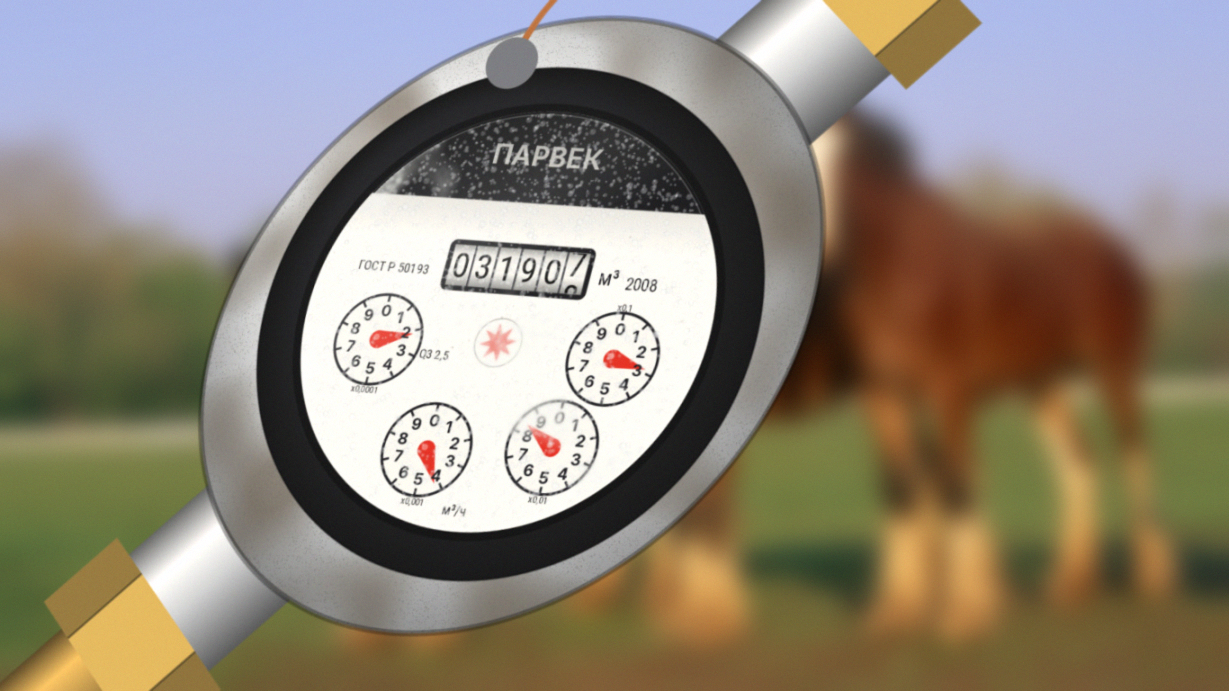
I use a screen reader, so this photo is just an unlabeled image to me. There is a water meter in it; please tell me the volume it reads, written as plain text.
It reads 31907.2842 m³
